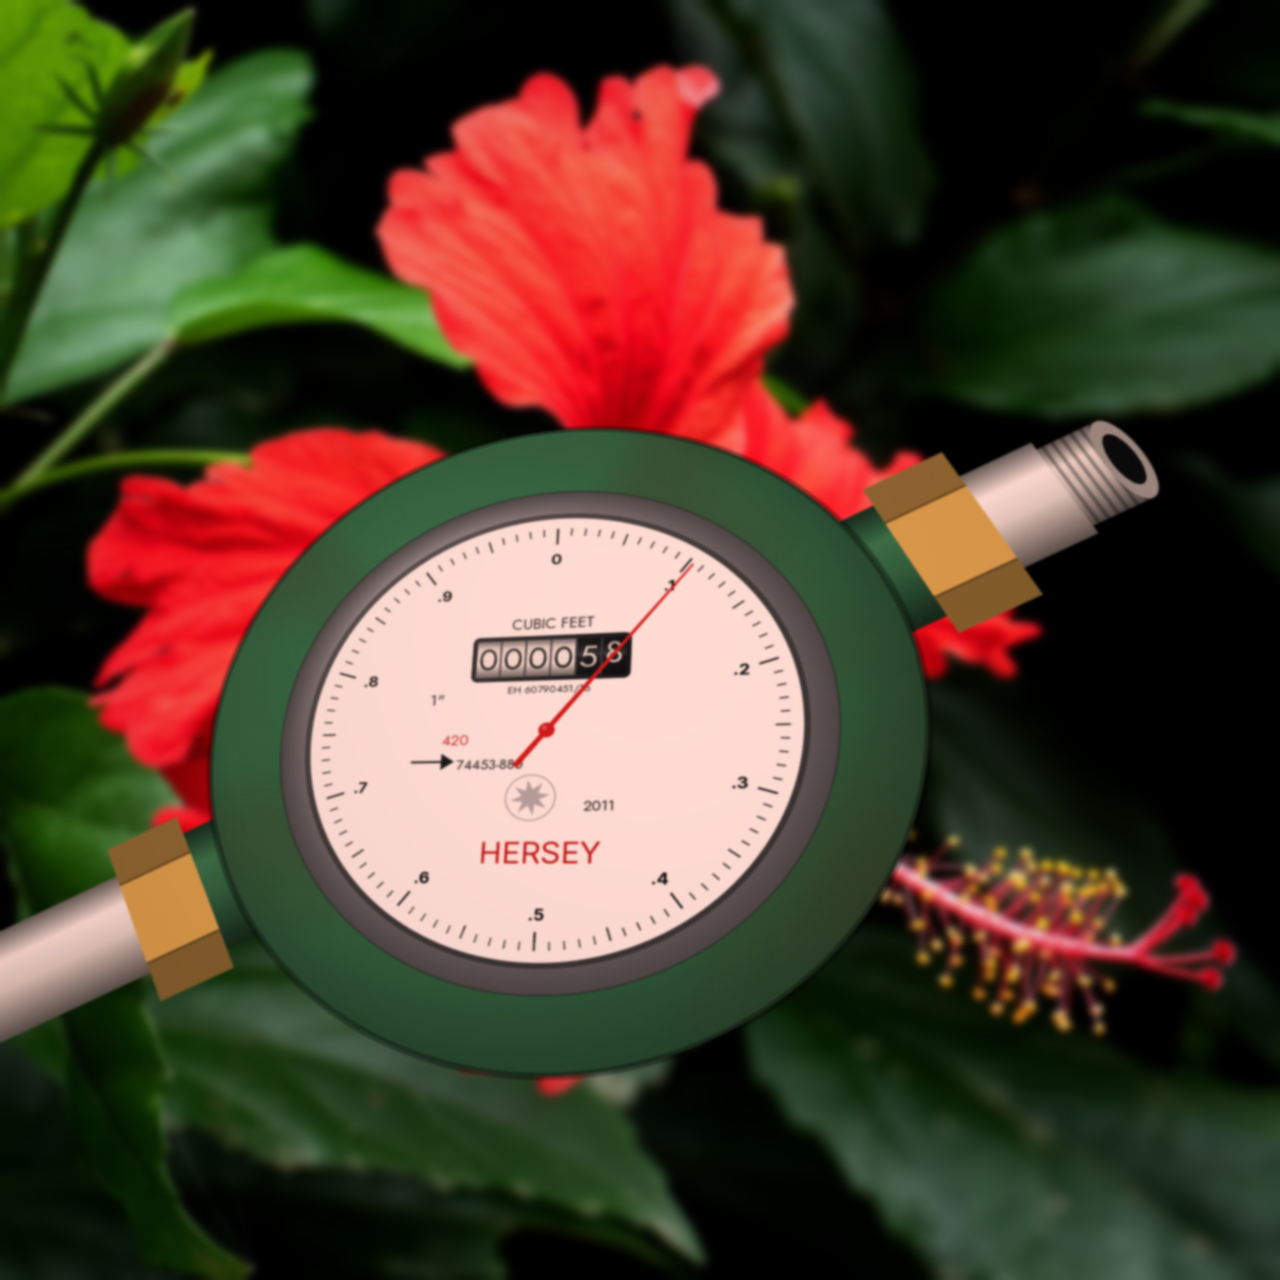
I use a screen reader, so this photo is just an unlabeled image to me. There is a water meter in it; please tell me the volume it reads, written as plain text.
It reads 58.10 ft³
